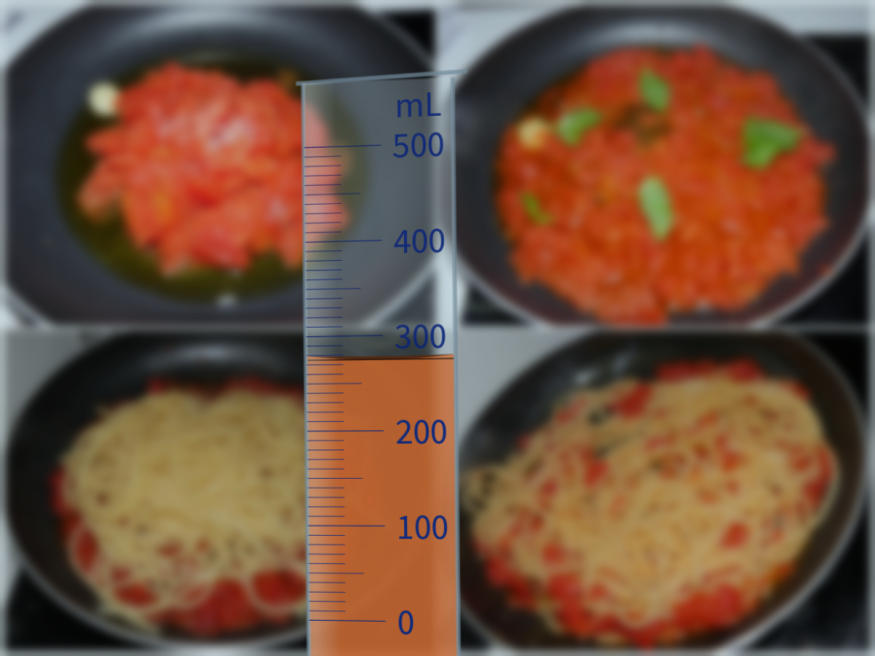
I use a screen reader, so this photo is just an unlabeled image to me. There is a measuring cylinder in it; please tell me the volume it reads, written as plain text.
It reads 275 mL
